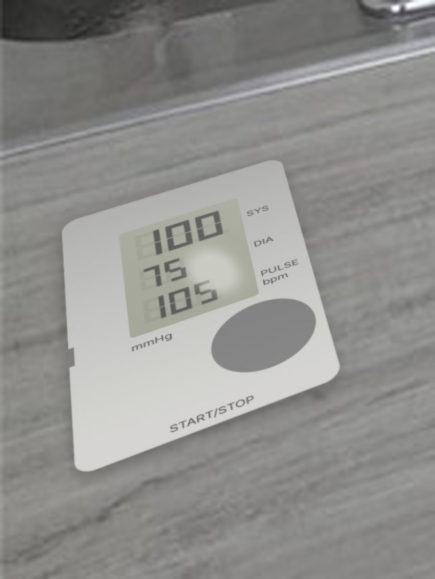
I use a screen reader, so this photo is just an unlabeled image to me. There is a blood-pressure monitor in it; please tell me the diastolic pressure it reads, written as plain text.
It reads 75 mmHg
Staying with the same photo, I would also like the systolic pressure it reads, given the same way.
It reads 100 mmHg
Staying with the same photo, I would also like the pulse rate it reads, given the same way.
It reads 105 bpm
